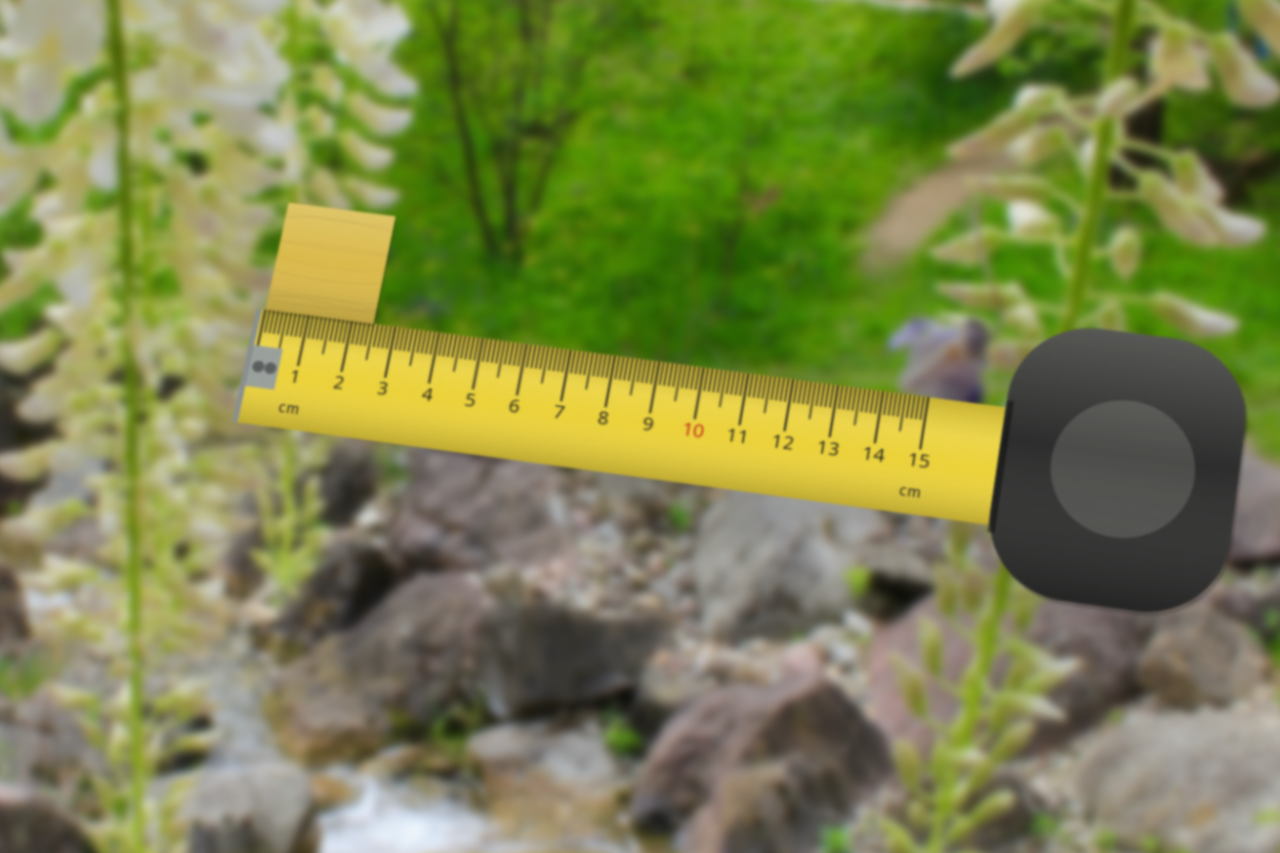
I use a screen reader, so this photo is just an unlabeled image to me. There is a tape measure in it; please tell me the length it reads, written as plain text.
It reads 2.5 cm
